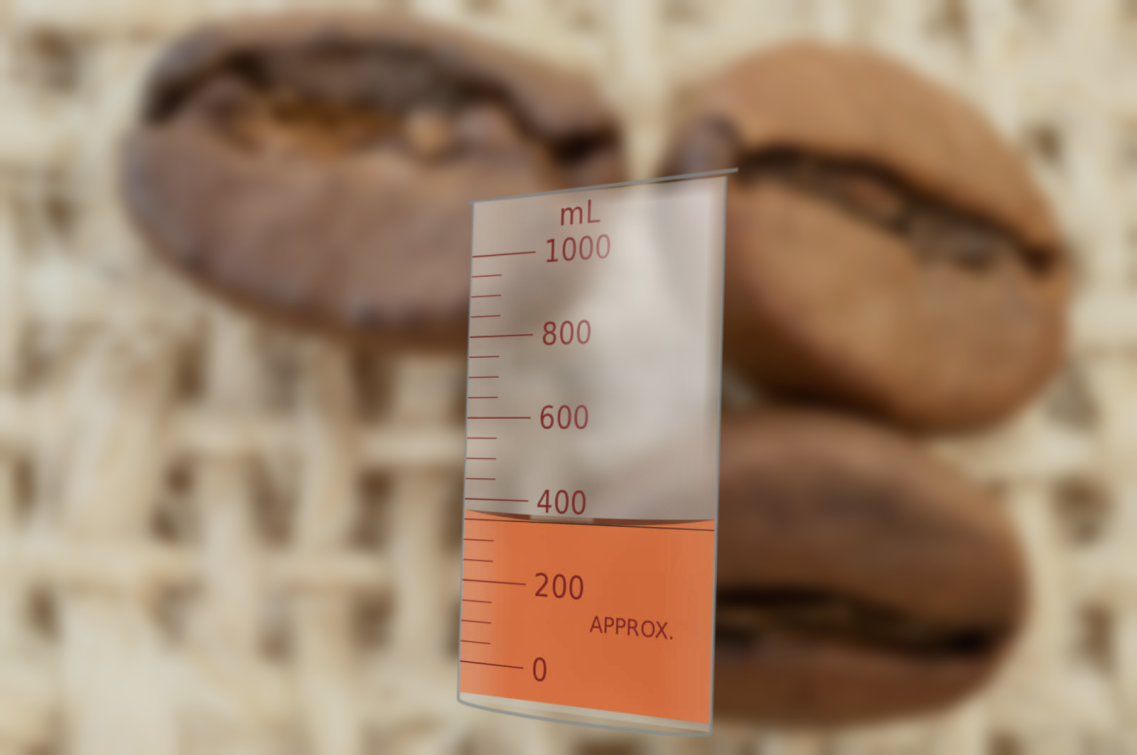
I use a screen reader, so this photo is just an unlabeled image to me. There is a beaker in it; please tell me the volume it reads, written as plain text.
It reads 350 mL
